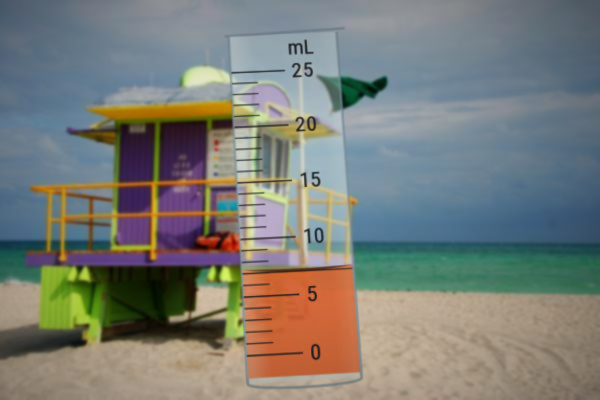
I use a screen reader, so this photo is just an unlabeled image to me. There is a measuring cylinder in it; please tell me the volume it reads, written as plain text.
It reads 7 mL
